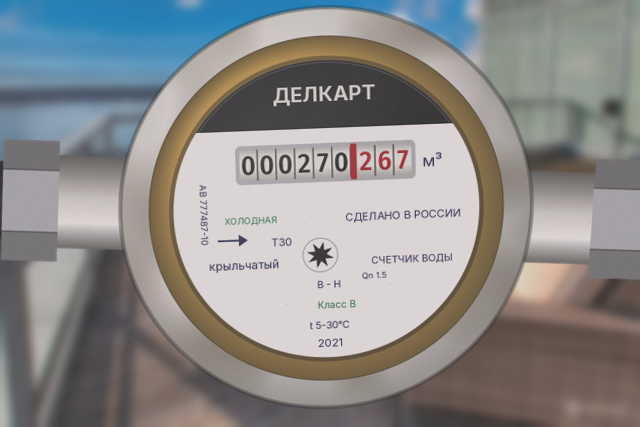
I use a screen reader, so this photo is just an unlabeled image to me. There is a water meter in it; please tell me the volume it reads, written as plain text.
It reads 270.267 m³
